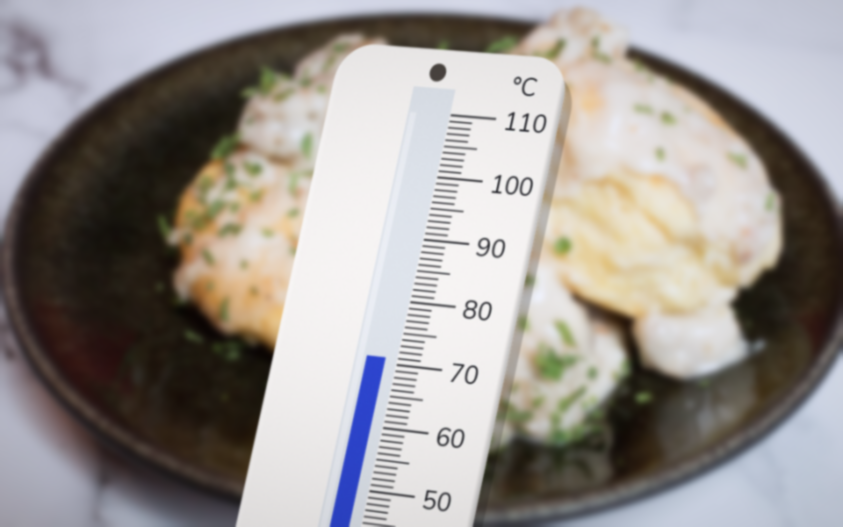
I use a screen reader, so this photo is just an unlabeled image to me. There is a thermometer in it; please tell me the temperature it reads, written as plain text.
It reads 71 °C
